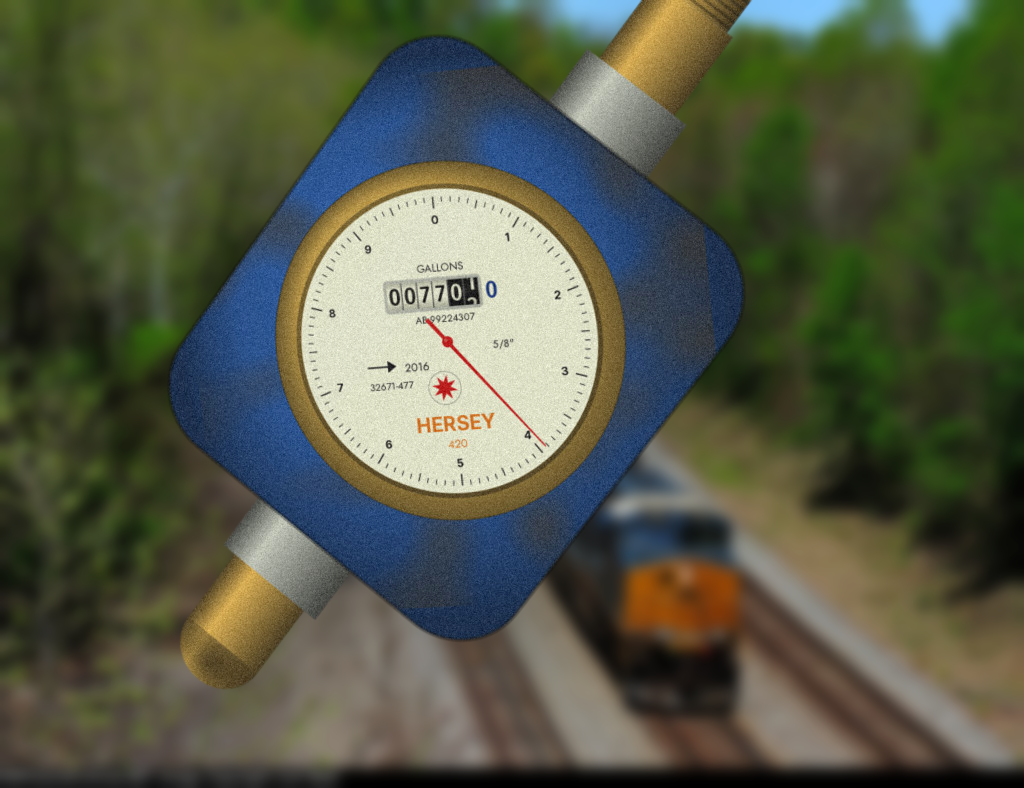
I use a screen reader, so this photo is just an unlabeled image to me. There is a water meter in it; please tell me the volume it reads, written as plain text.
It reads 77013.9 gal
